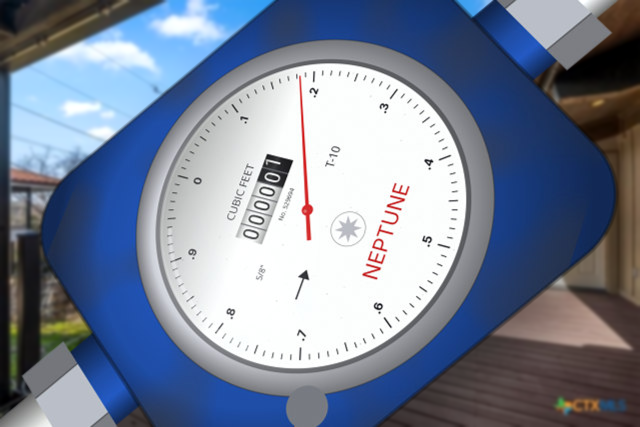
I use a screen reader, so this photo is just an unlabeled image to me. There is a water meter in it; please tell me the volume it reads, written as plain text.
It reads 1.18 ft³
